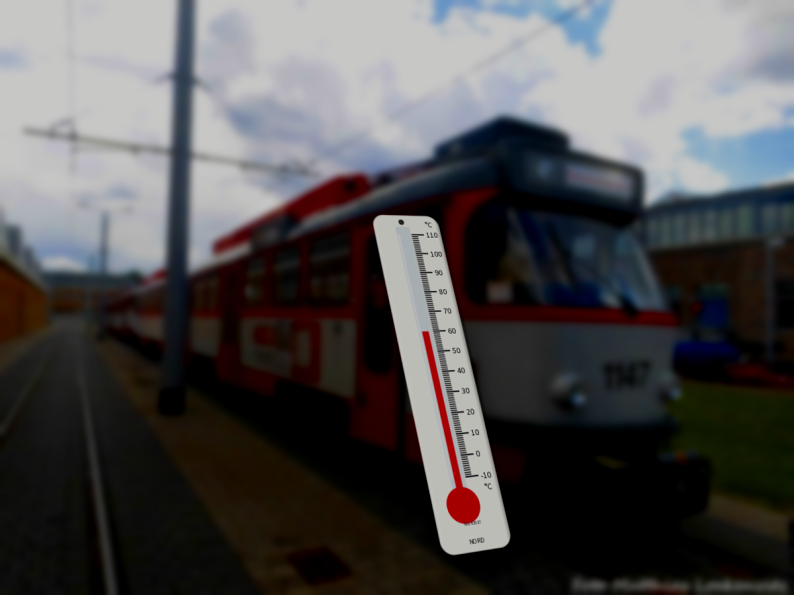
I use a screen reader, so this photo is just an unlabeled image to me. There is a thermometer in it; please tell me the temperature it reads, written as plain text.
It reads 60 °C
